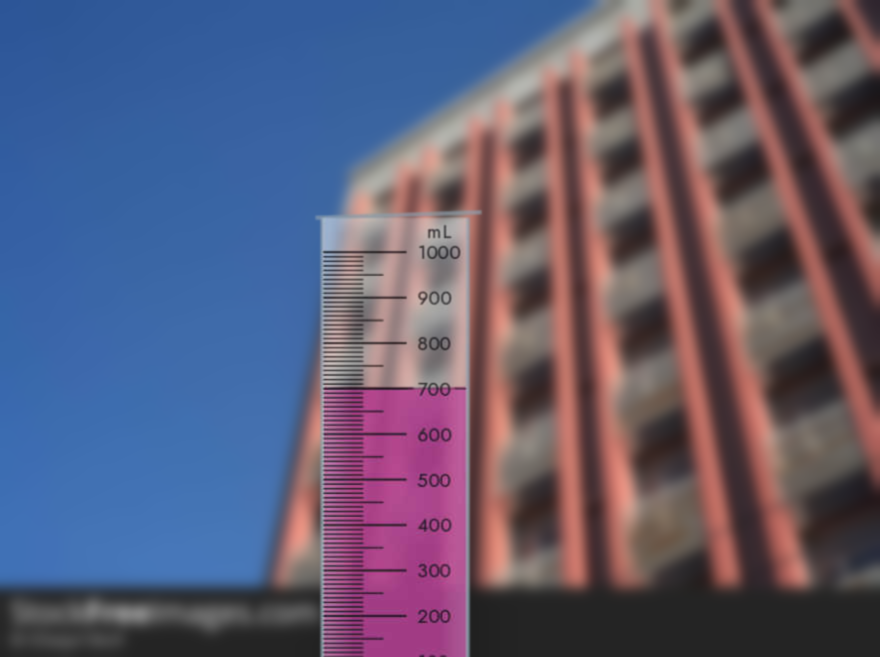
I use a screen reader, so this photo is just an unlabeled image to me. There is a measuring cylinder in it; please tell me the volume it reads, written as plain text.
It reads 700 mL
